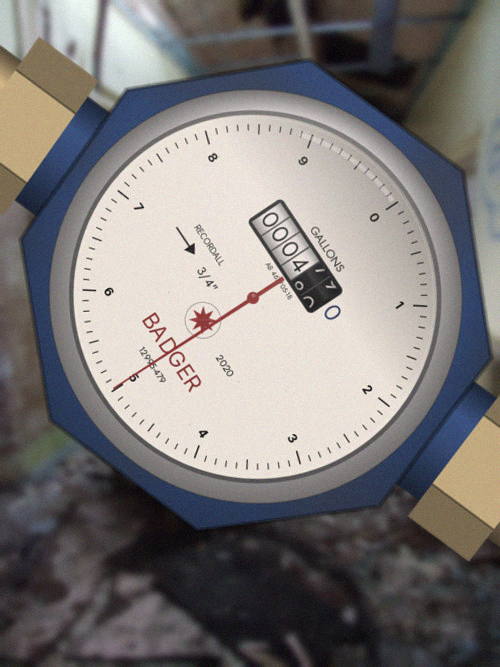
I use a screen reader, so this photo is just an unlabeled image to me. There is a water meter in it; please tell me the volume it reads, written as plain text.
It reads 4795.0 gal
